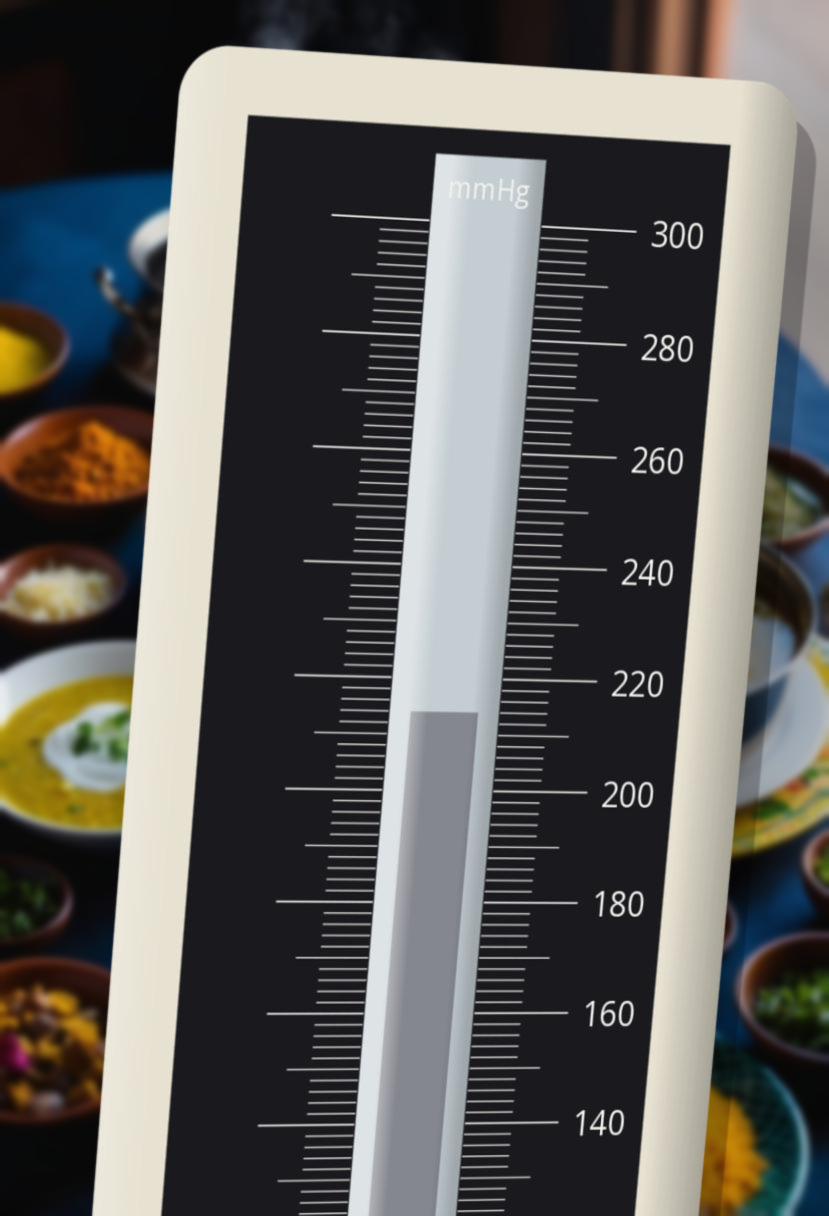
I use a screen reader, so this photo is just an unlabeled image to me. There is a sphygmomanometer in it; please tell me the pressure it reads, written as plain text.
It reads 214 mmHg
